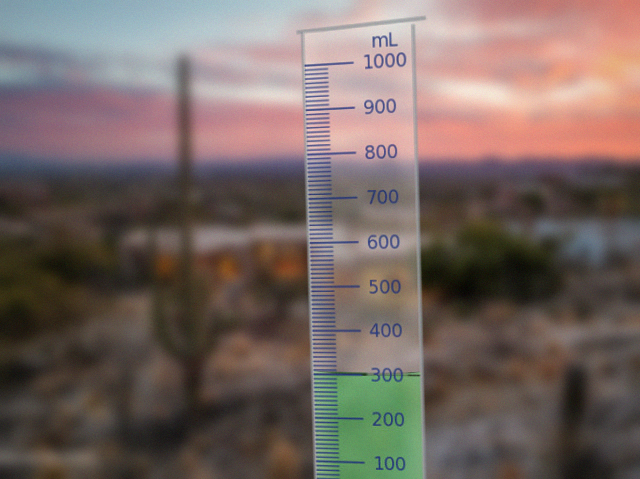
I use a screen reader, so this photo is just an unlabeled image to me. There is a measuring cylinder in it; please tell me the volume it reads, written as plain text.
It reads 300 mL
